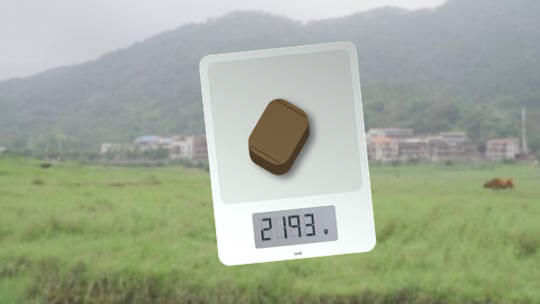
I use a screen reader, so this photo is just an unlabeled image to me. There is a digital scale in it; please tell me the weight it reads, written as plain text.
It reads 2193 g
